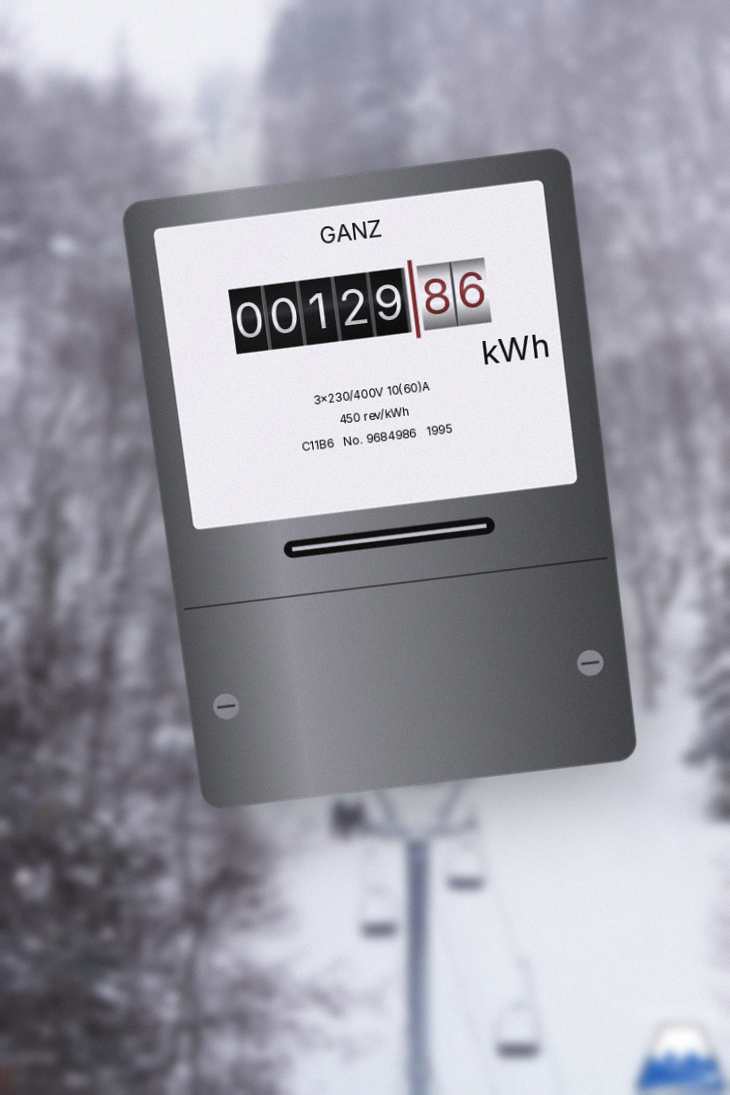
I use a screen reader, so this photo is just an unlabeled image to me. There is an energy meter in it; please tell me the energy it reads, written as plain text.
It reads 129.86 kWh
